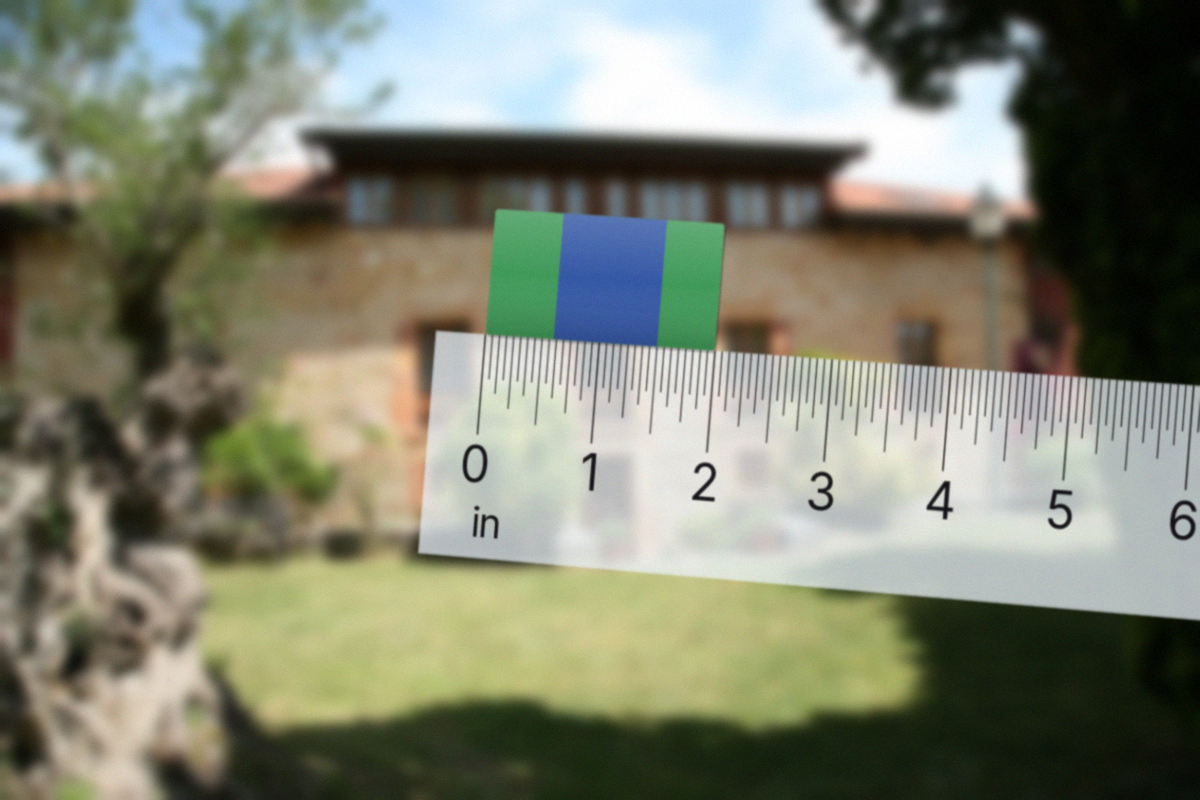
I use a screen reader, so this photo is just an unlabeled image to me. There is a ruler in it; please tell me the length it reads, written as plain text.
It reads 2 in
